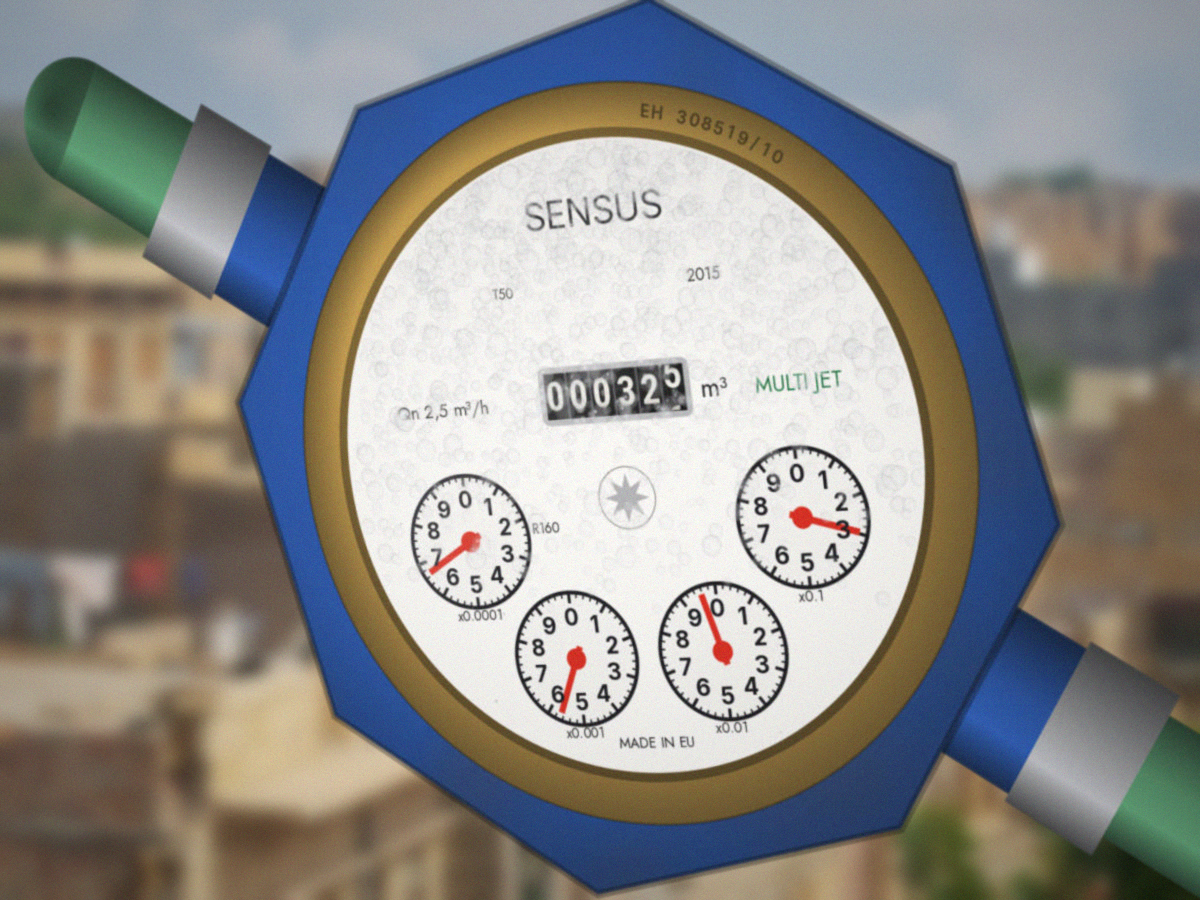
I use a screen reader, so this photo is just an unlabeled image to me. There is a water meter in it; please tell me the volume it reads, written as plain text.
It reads 325.2956 m³
